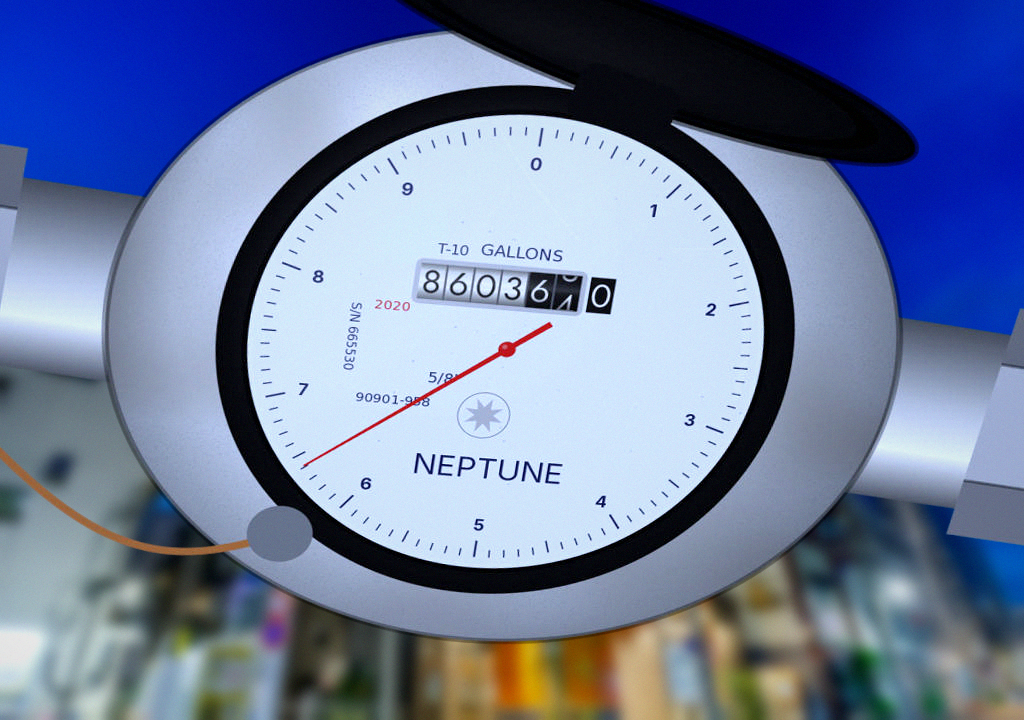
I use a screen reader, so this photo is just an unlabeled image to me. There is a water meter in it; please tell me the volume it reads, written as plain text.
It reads 8603636.4 gal
